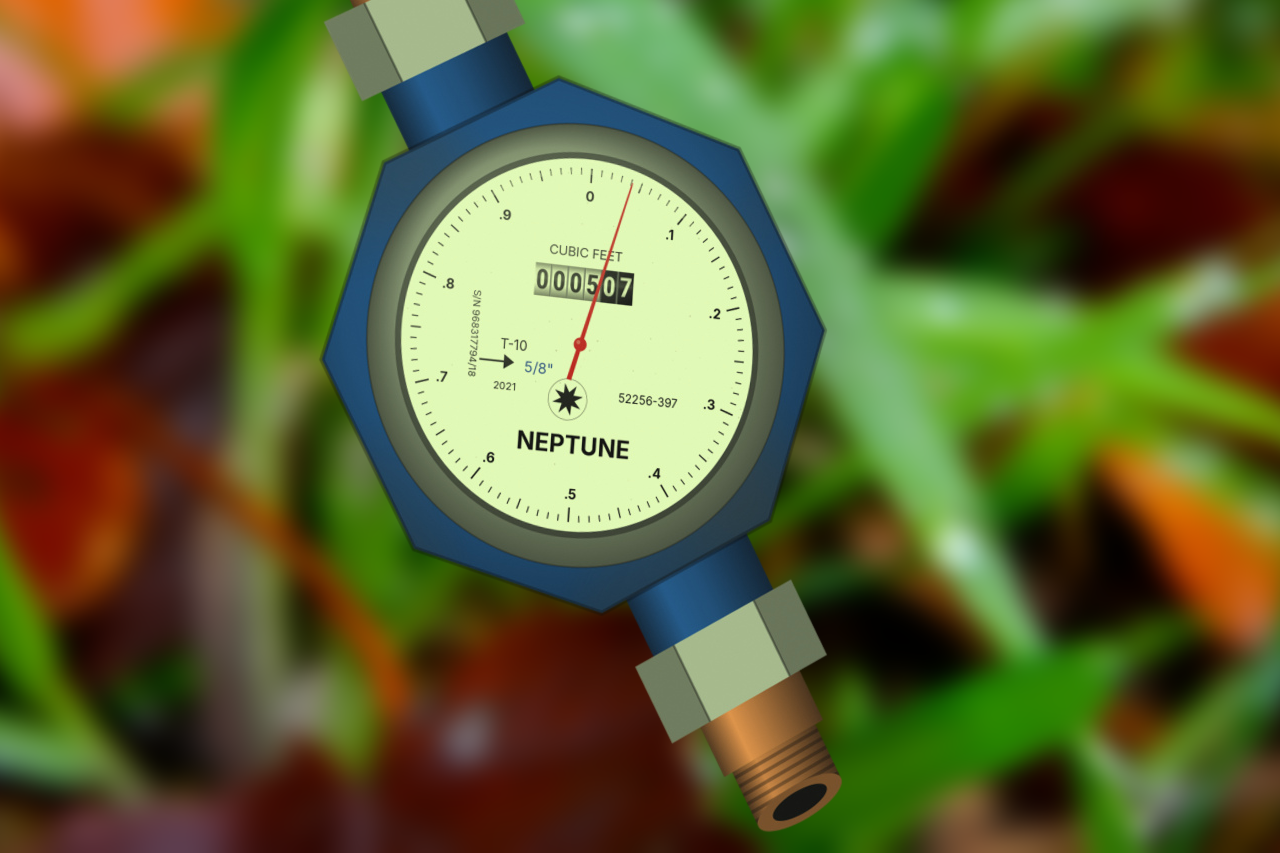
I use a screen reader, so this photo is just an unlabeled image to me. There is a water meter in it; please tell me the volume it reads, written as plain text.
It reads 507.04 ft³
